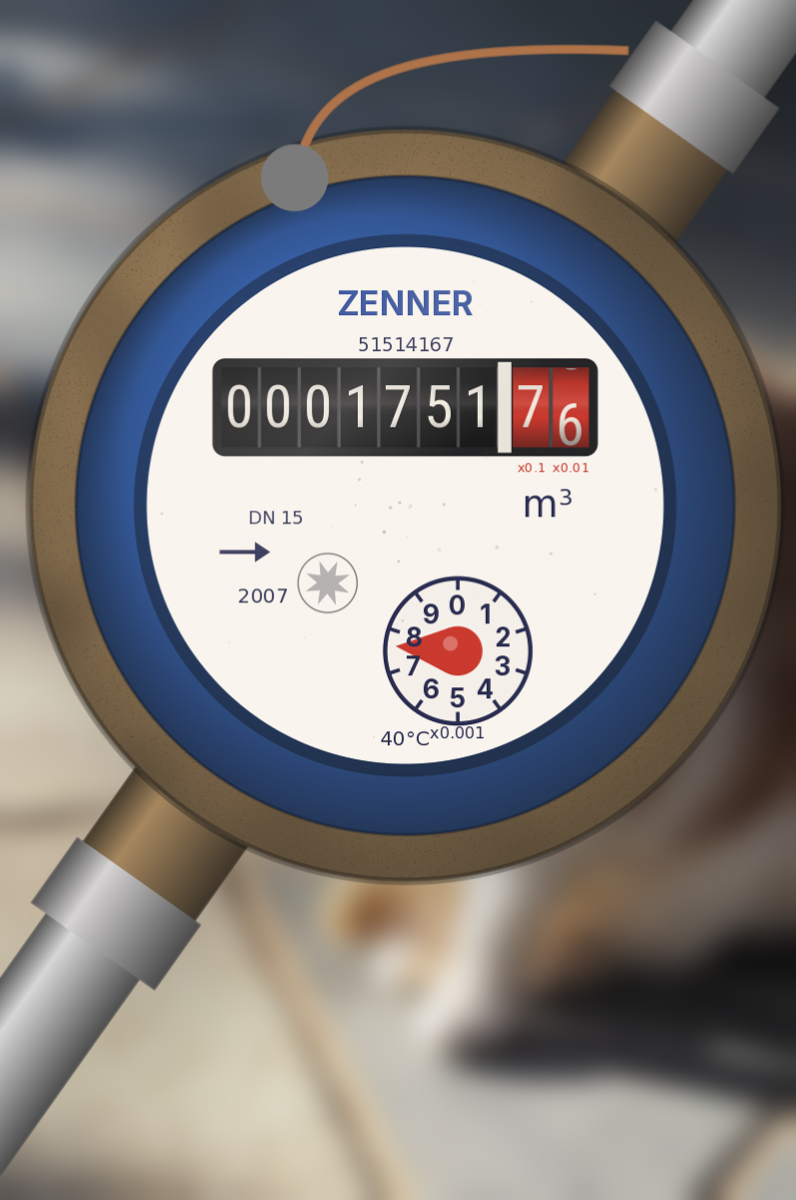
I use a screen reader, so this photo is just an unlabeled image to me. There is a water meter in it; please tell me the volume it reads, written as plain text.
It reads 1751.757 m³
